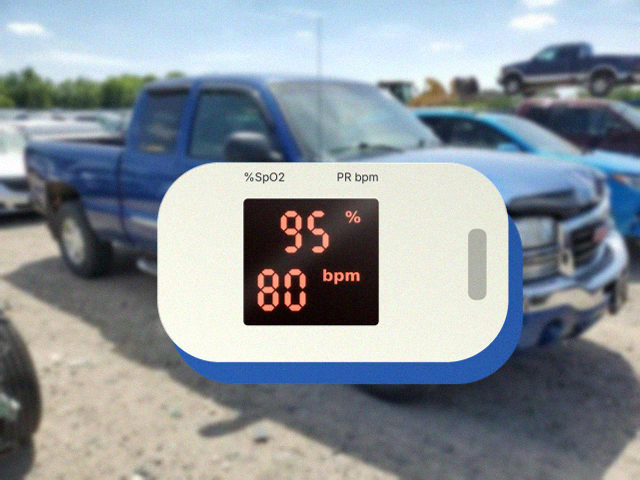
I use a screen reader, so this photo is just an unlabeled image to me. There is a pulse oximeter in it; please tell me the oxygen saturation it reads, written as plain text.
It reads 95 %
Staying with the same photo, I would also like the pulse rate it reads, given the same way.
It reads 80 bpm
